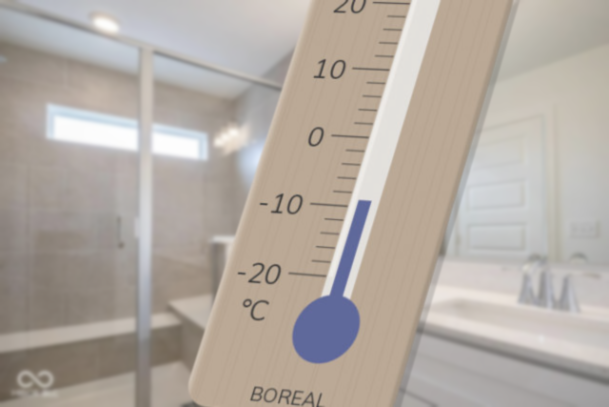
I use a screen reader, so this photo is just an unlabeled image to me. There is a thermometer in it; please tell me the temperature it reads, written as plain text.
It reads -9 °C
